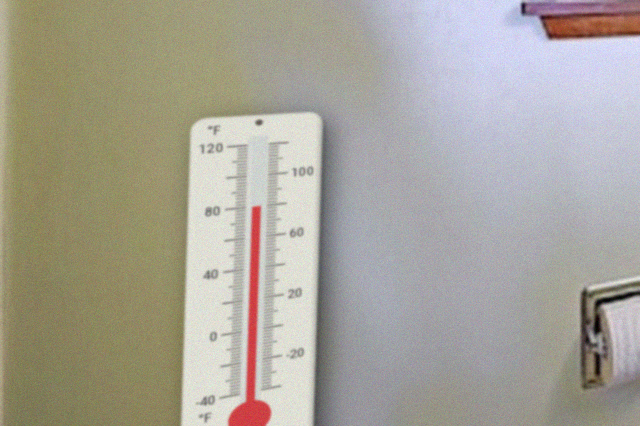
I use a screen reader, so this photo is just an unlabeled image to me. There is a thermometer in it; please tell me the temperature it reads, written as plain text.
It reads 80 °F
